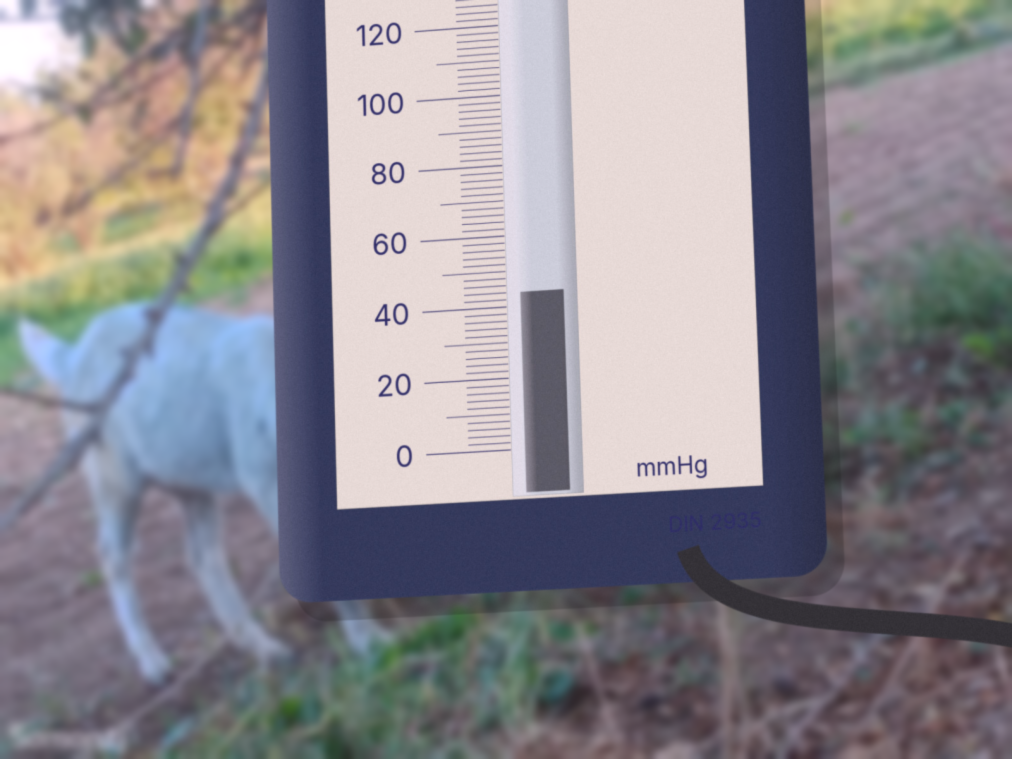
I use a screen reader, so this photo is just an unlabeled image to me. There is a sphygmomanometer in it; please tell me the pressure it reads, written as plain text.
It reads 44 mmHg
